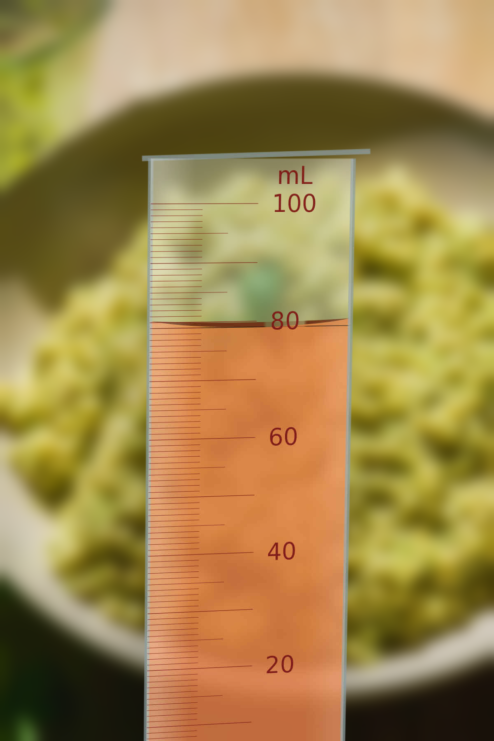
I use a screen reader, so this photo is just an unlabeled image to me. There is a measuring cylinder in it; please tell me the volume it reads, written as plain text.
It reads 79 mL
